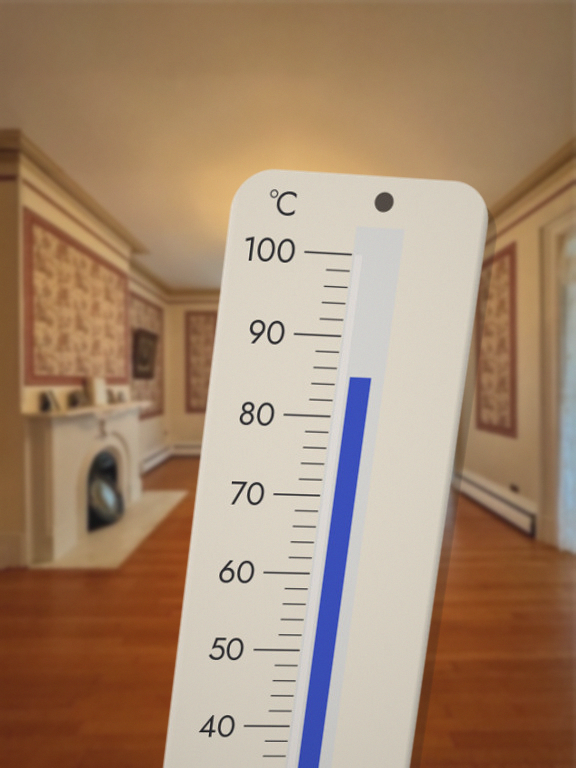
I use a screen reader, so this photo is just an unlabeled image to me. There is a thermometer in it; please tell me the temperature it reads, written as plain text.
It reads 85 °C
